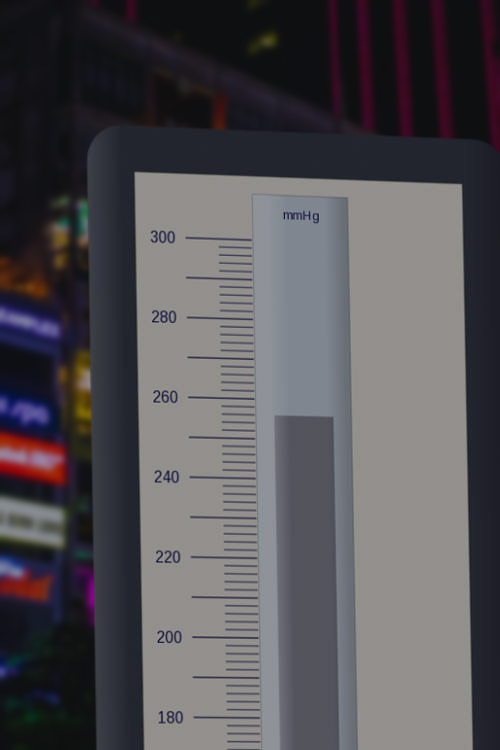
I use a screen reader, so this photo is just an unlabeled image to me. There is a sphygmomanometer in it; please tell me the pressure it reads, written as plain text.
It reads 256 mmHg
